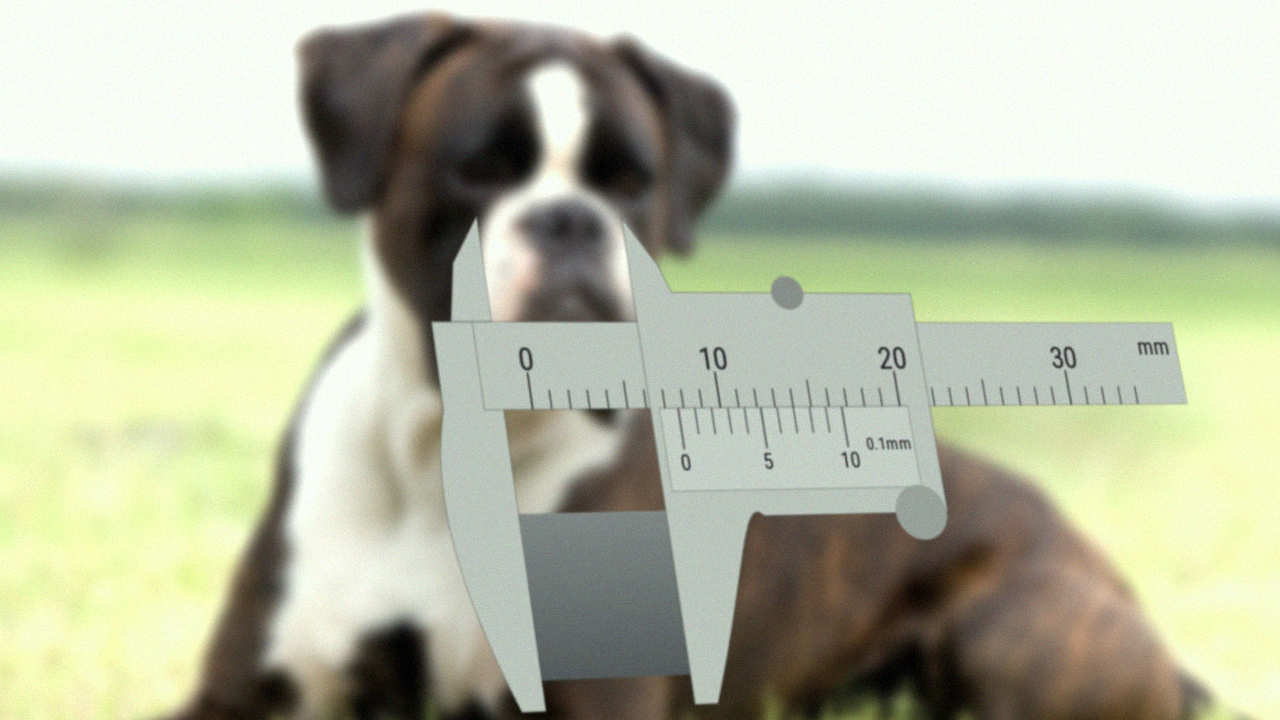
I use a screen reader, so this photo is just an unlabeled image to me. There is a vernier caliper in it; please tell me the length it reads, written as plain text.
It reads 7.7 mm
